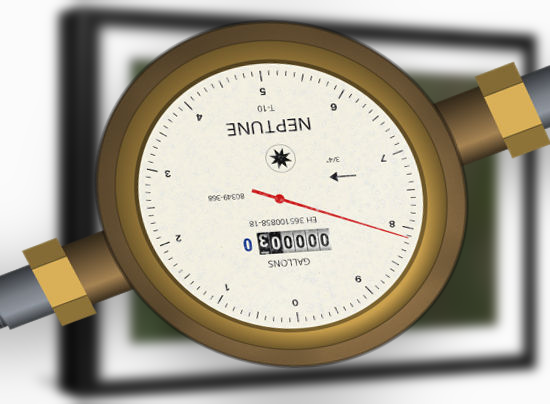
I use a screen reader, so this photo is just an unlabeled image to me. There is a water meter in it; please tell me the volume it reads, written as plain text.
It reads 28.1 gal
